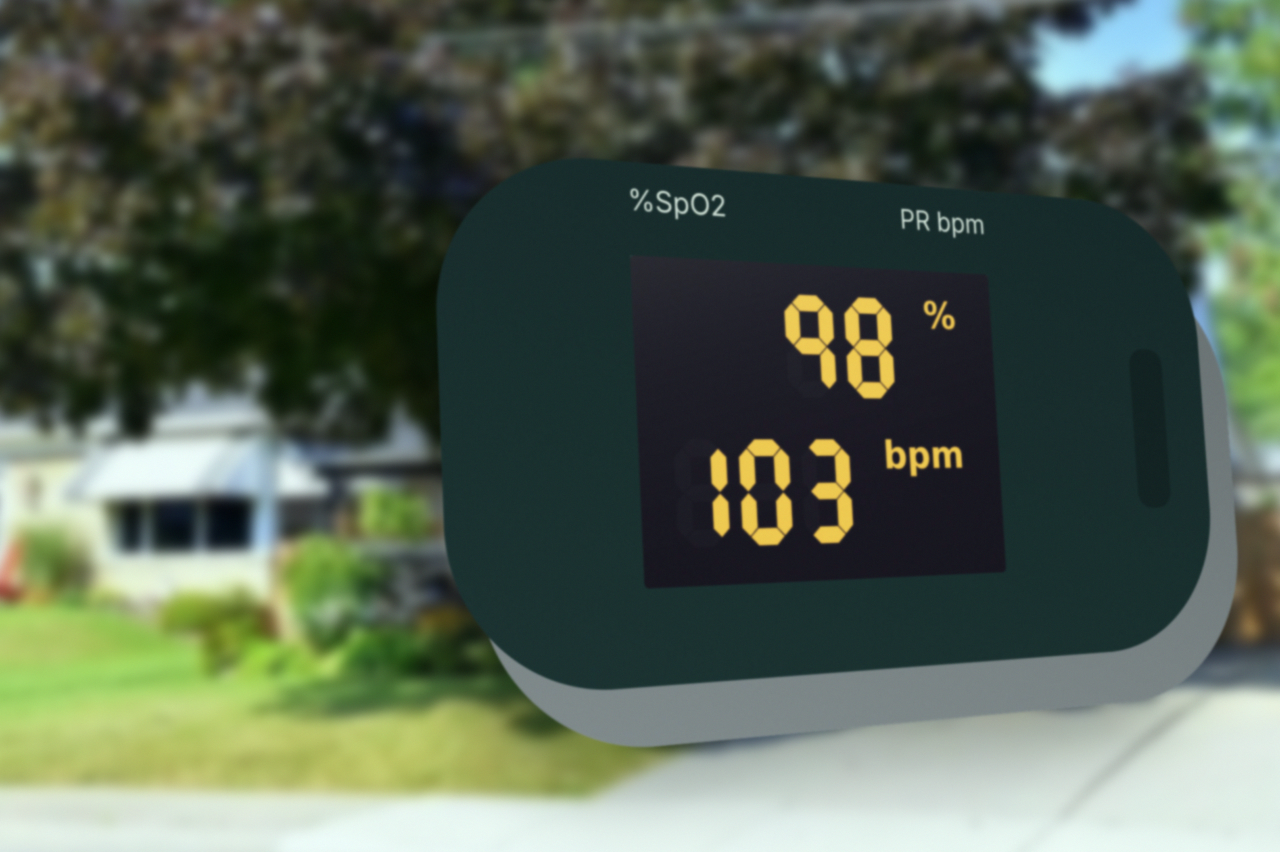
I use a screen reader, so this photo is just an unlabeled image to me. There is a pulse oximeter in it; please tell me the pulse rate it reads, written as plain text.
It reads 103 bpm
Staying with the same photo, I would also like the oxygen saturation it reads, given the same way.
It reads 98 %
